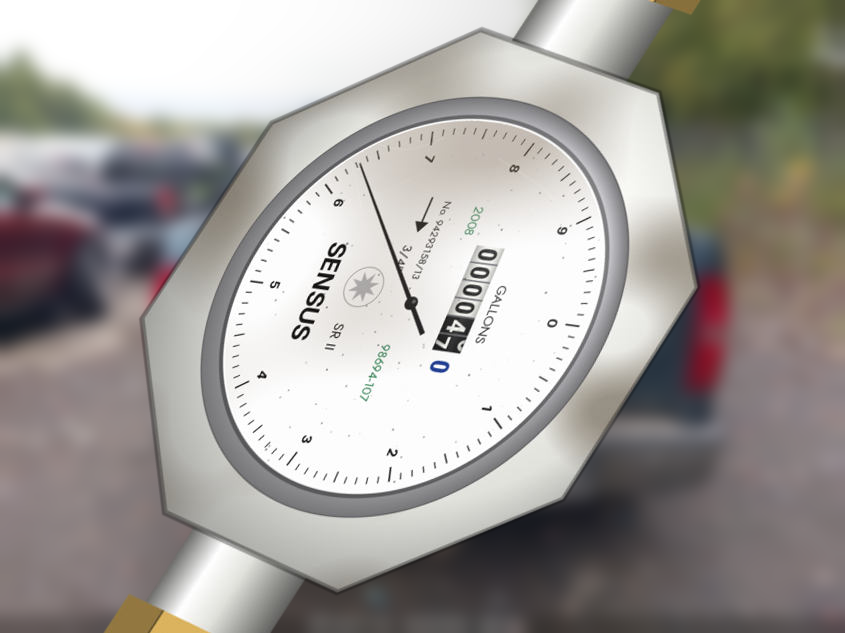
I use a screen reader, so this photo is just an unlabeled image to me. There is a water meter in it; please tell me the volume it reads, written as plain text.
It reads 466.3 gal
